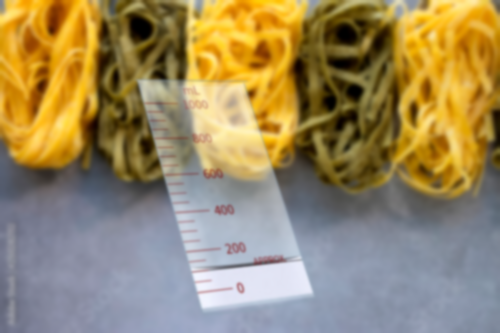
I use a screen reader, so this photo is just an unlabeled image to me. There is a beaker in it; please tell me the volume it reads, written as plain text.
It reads 100 mL
